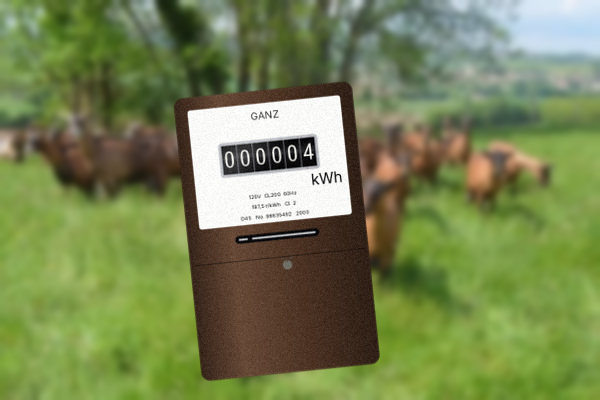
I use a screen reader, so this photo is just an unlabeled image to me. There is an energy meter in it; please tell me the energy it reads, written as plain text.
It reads 4 kWh
